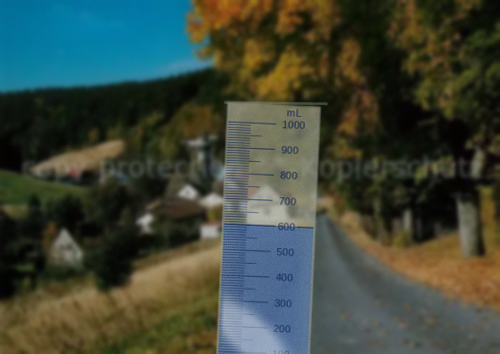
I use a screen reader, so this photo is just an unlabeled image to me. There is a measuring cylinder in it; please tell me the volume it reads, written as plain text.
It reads 600 mL
